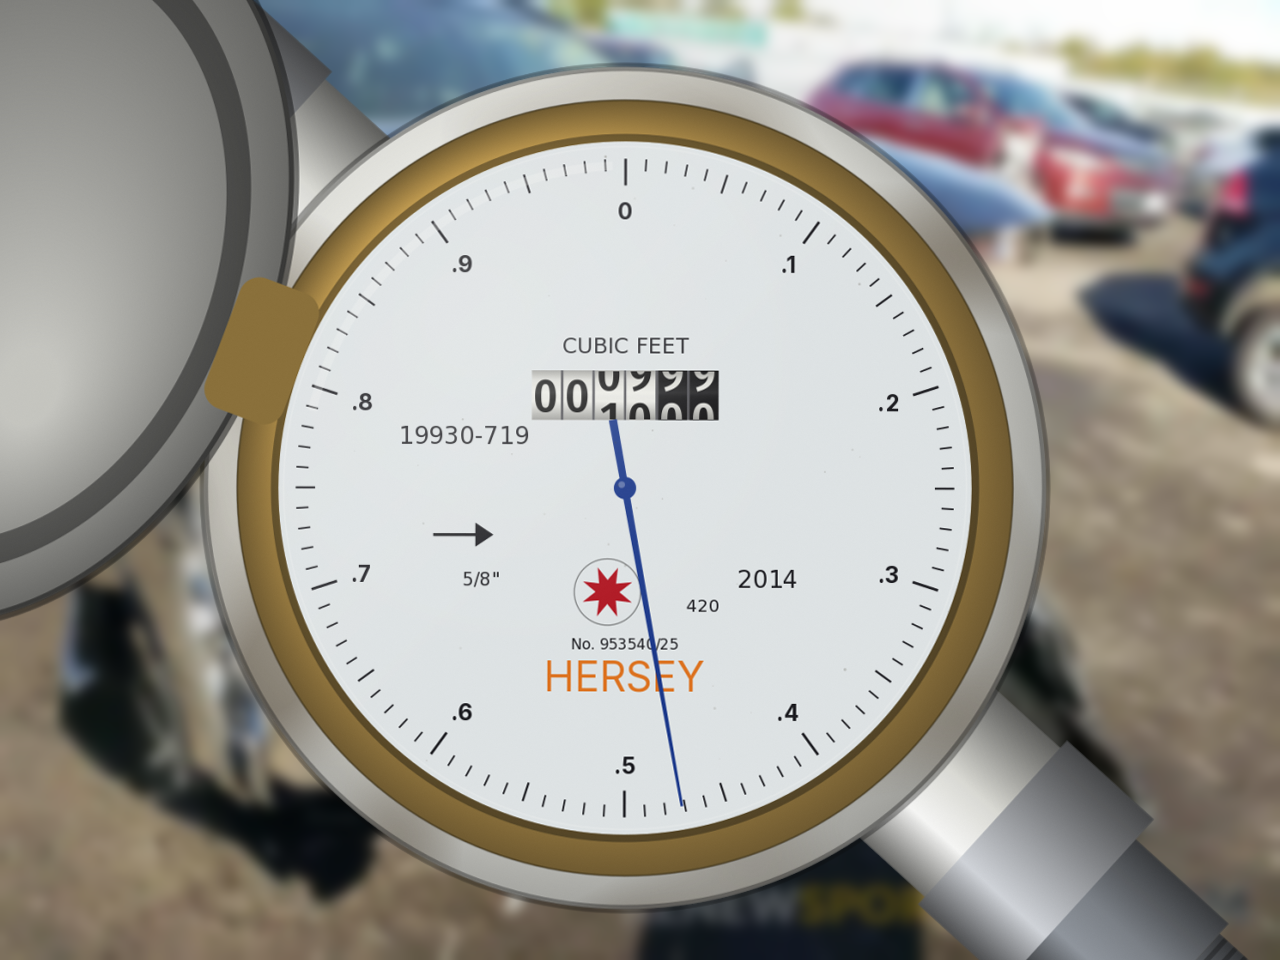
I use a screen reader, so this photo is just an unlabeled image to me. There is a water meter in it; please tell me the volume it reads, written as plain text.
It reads 999.47 ft³
